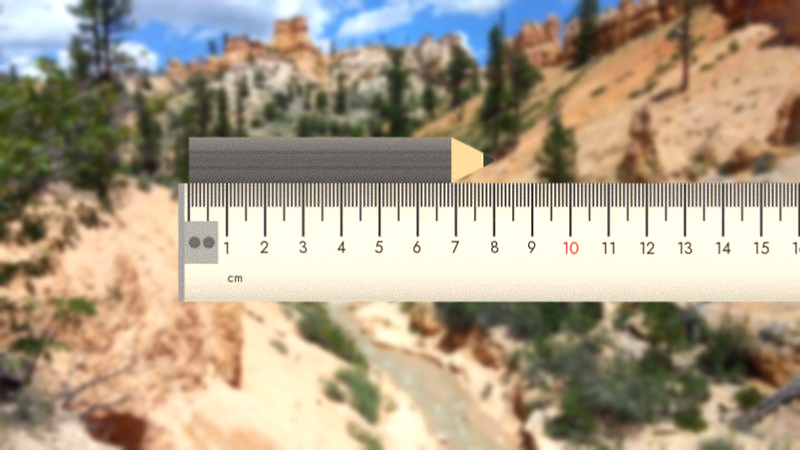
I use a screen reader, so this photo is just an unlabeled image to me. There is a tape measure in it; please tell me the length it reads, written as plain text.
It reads 8 cm
